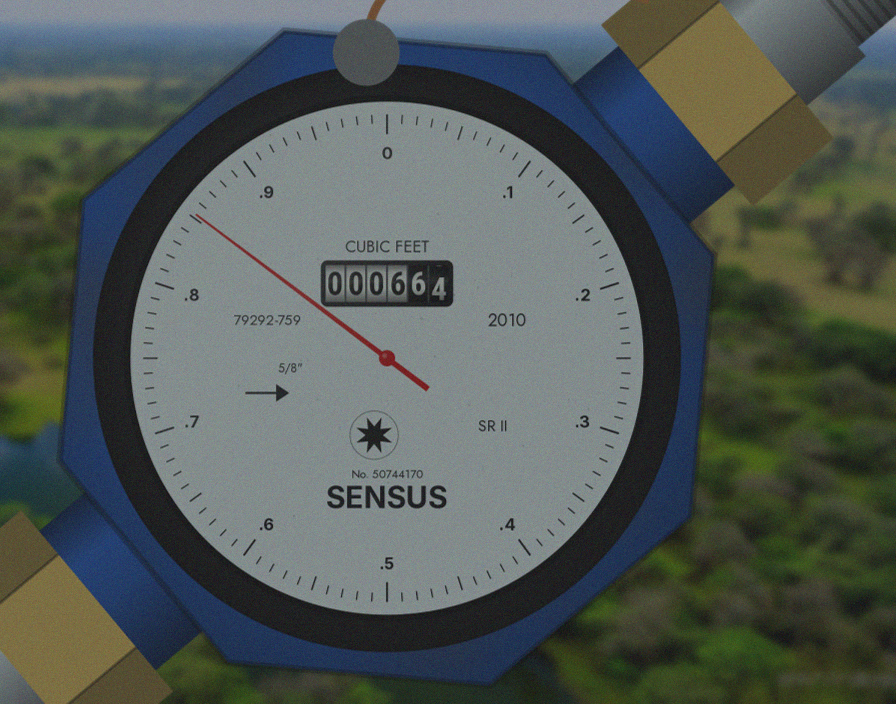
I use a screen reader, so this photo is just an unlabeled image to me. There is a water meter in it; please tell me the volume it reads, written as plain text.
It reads 663.85 ft³
